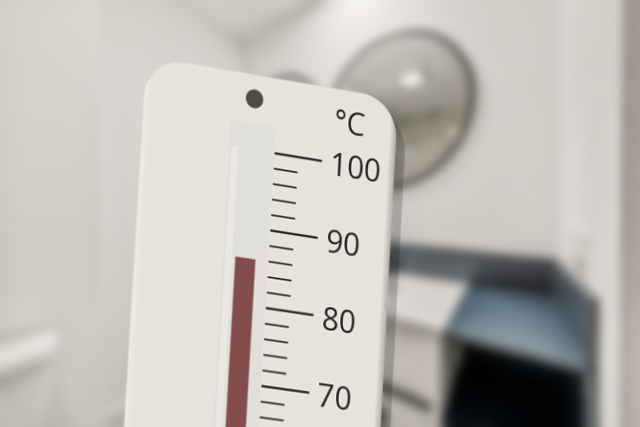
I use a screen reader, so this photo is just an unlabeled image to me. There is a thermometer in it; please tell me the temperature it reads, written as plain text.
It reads 86 °C
